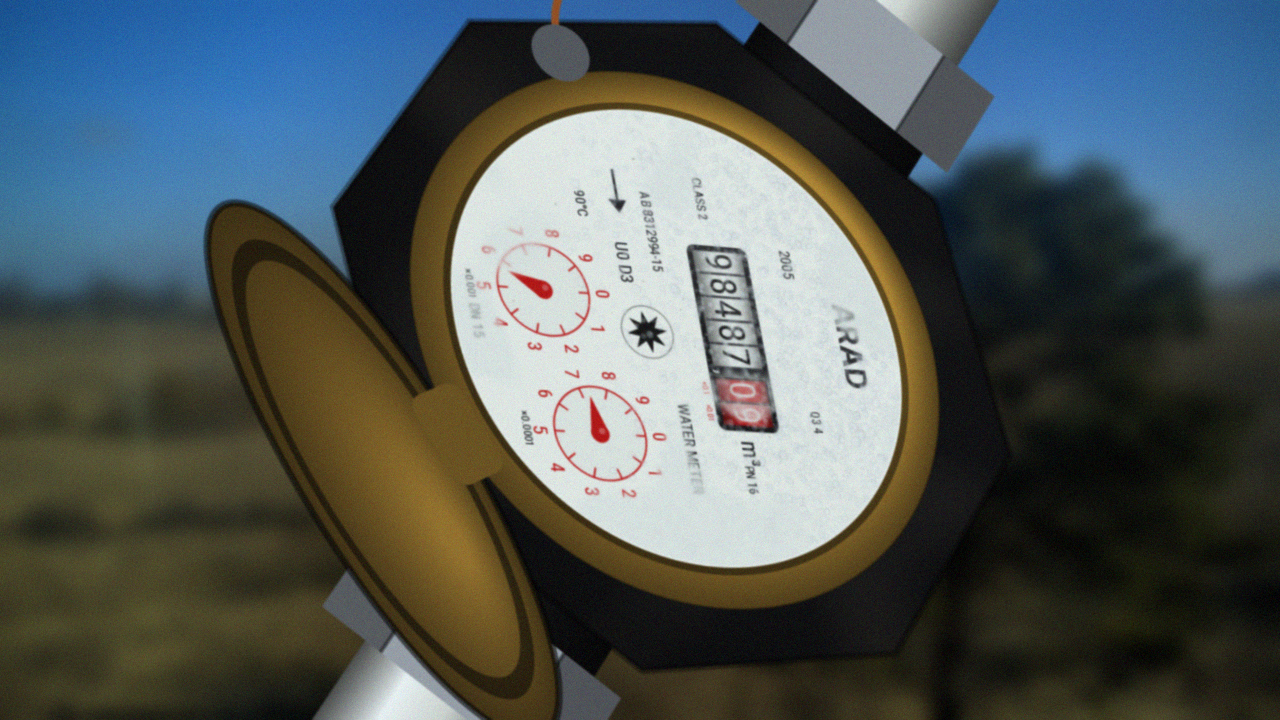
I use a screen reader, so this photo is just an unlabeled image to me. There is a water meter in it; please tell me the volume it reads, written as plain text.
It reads 98487.0957 m³
